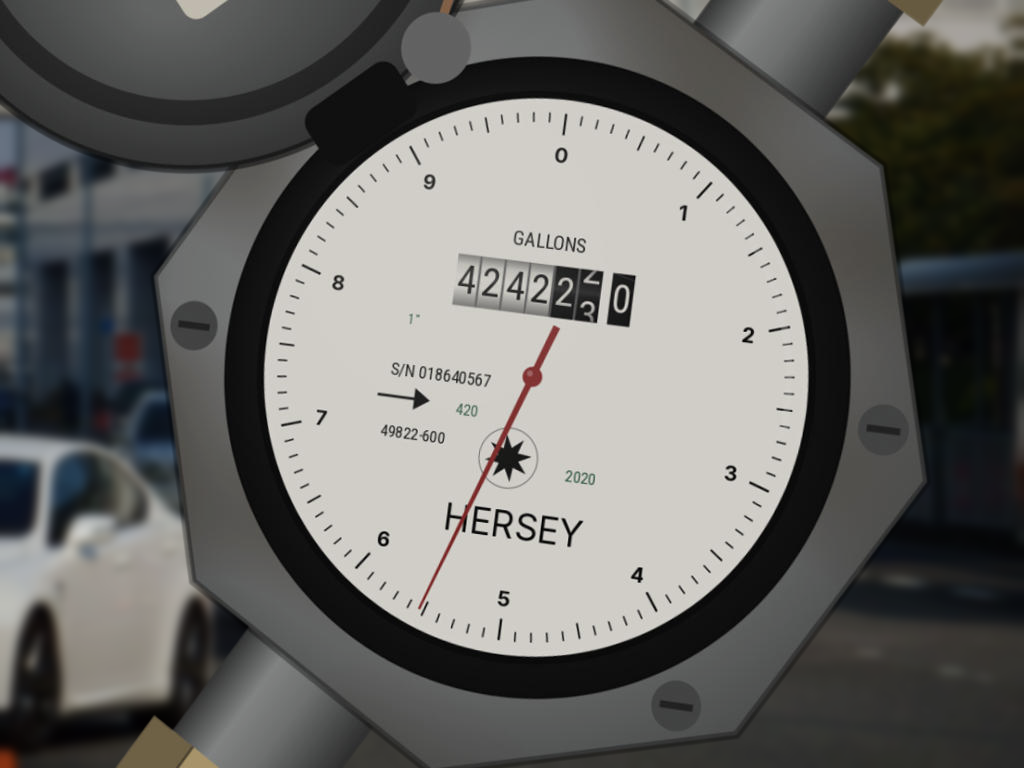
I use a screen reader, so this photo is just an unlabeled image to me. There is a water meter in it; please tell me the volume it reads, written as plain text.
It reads 4242225.5 gal
